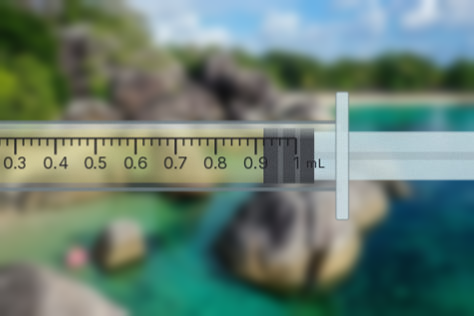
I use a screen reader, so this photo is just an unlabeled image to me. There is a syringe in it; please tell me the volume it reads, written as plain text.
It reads 0.92 mL
